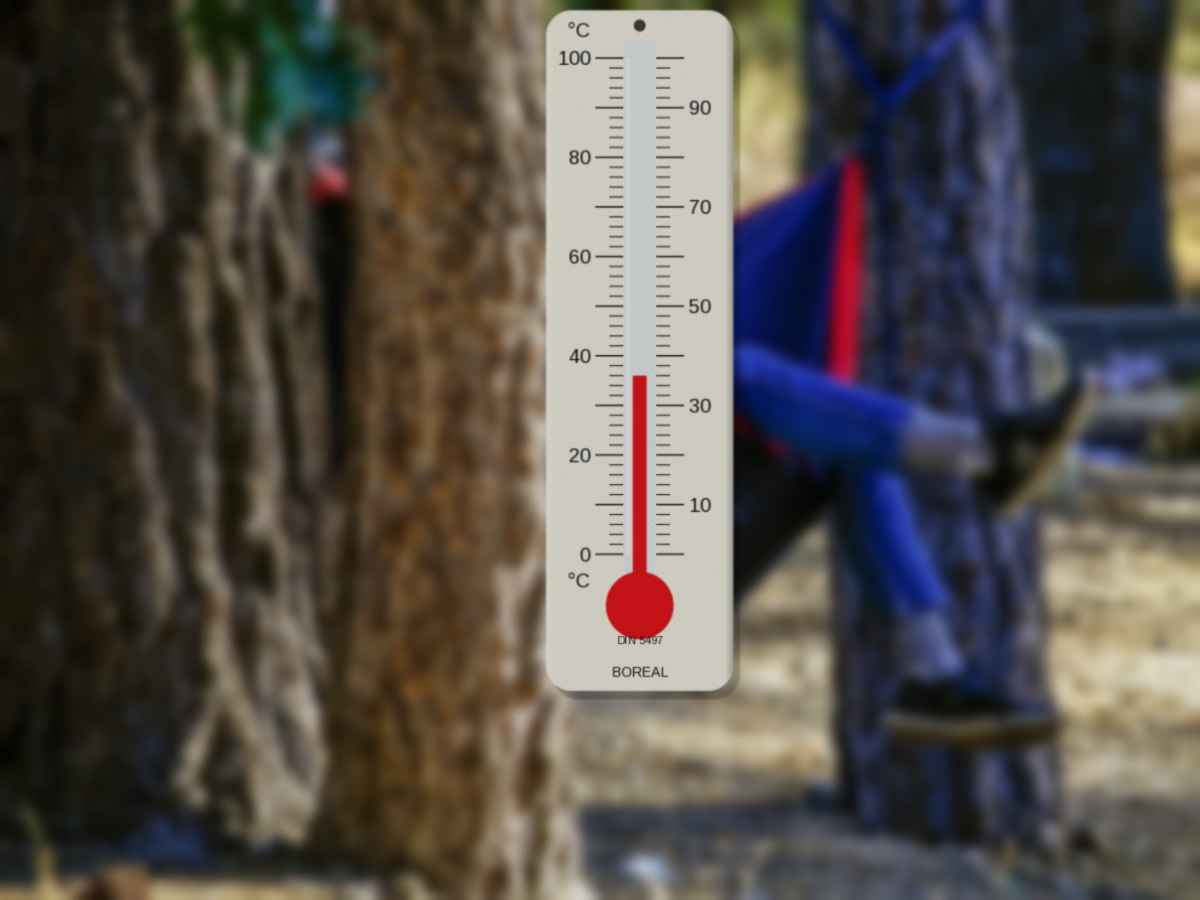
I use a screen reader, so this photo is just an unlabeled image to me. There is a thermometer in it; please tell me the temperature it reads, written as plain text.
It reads 36 °C
